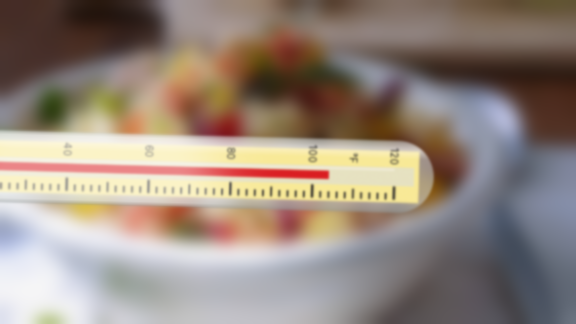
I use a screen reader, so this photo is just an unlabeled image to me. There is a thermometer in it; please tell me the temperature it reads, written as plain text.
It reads 104 °F
